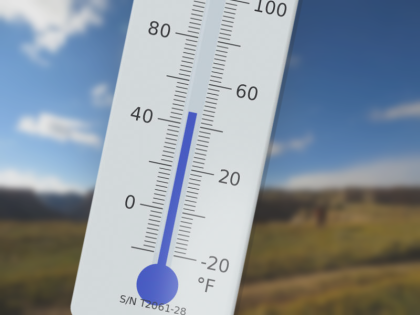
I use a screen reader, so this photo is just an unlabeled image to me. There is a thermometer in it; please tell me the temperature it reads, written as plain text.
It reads 46 °F
